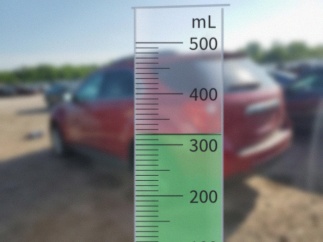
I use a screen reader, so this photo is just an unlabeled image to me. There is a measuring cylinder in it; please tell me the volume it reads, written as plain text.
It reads 320 mL
